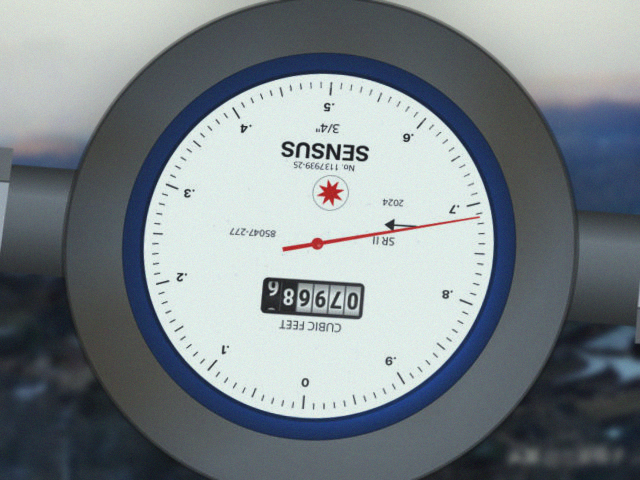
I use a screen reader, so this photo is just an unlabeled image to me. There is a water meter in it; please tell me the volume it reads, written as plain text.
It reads 79685.71 ft³
